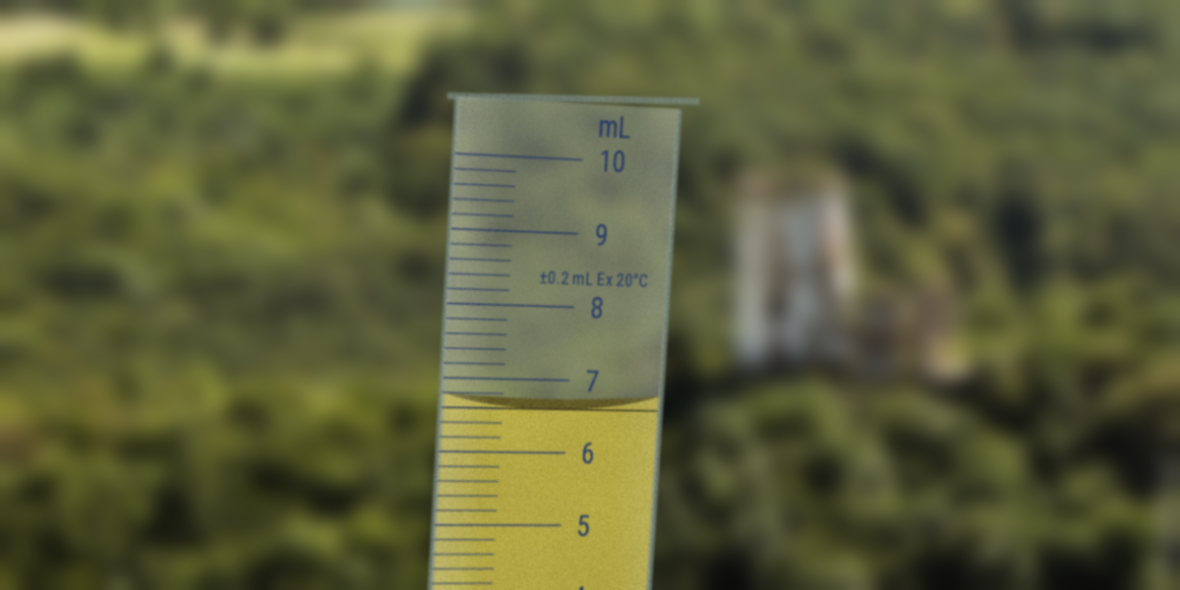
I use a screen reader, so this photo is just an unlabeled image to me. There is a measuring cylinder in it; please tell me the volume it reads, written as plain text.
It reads 6.6 mL
